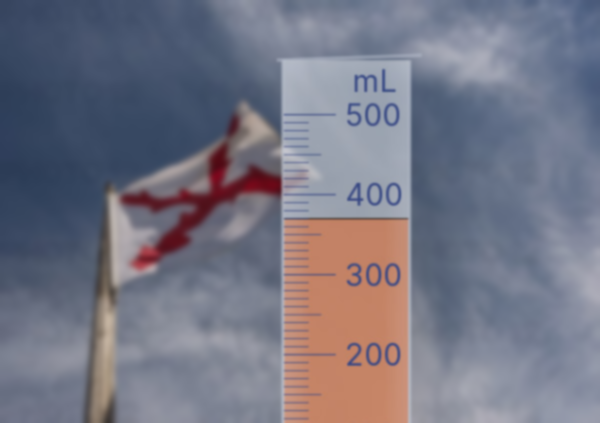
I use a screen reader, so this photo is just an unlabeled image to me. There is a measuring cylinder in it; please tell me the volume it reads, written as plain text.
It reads 370 mL
